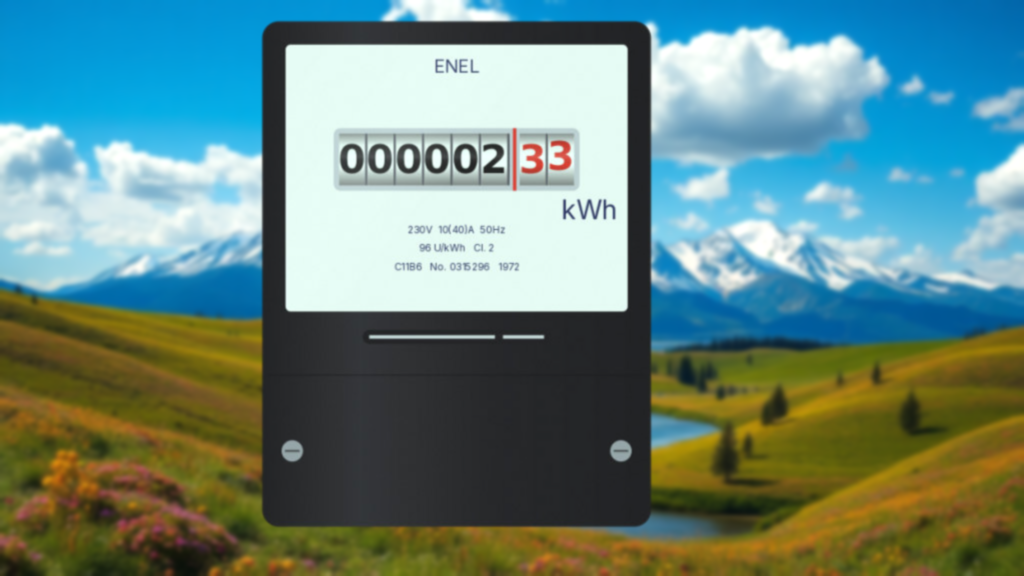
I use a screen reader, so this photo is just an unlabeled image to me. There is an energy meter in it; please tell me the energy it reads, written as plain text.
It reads 2.33 kWh
